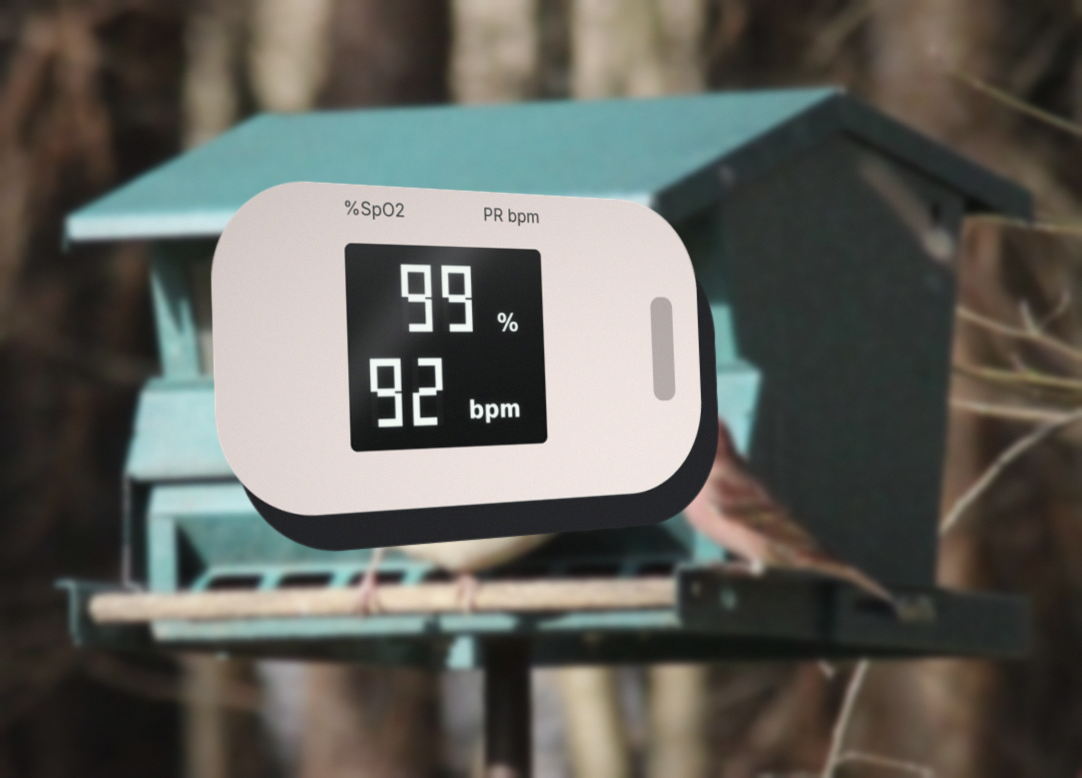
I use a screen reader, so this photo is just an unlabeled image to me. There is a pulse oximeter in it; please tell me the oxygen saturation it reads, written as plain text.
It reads 99 %
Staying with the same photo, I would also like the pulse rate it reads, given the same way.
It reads 92 bpm
